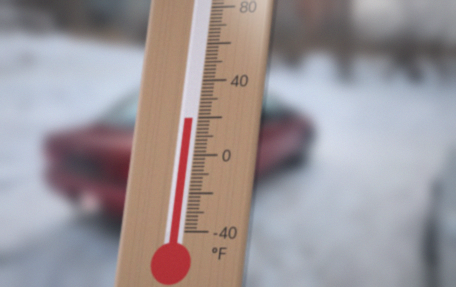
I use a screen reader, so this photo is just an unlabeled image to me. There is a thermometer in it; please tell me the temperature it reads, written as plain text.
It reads 20 °F
